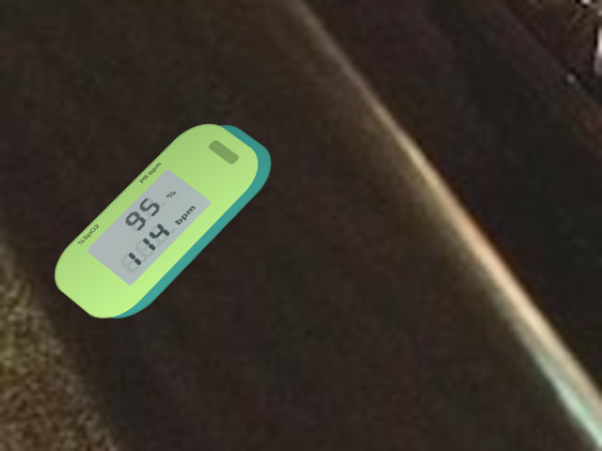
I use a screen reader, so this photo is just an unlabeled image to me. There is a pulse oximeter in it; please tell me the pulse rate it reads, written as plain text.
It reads 114 bpm
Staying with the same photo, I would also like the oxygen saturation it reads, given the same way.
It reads 95 %
